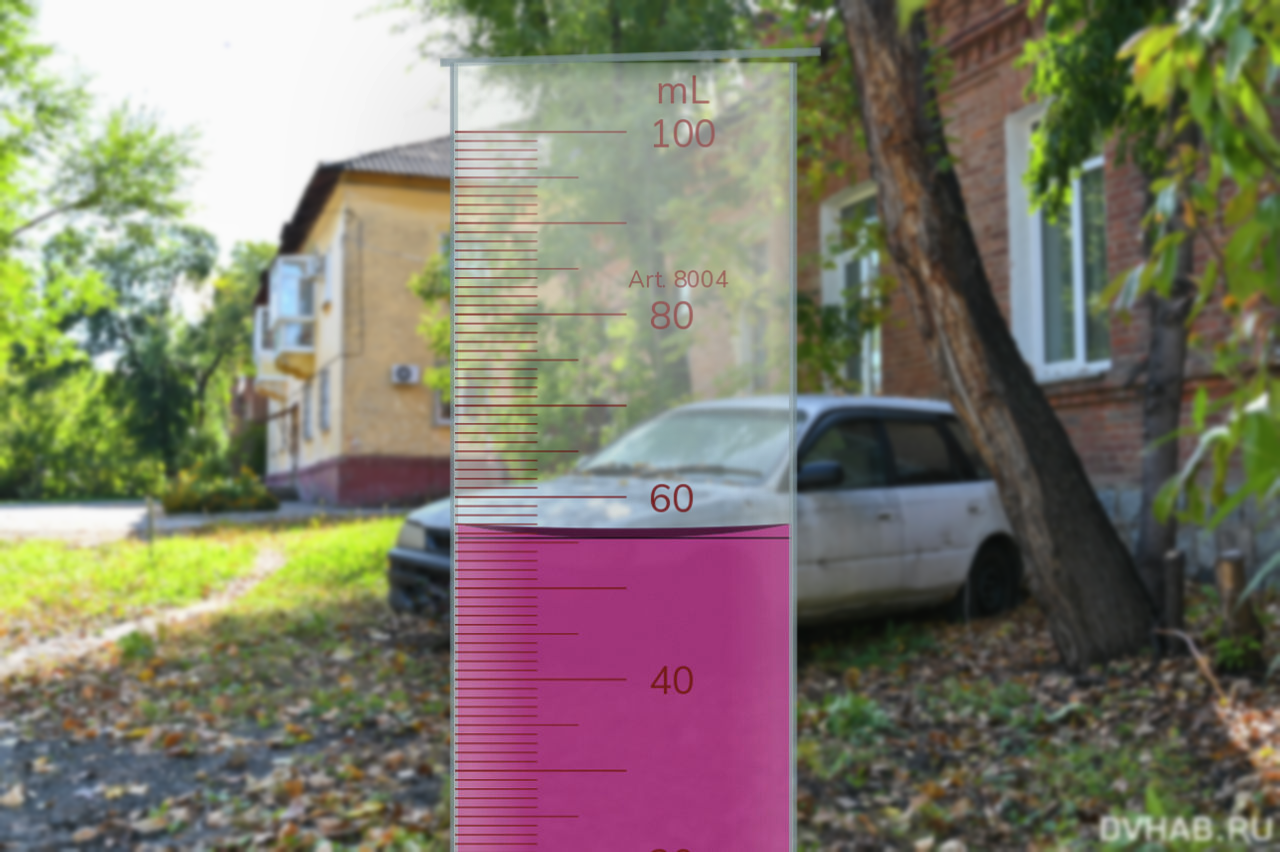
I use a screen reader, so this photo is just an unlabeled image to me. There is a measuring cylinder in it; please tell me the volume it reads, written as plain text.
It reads 55.5 mL
